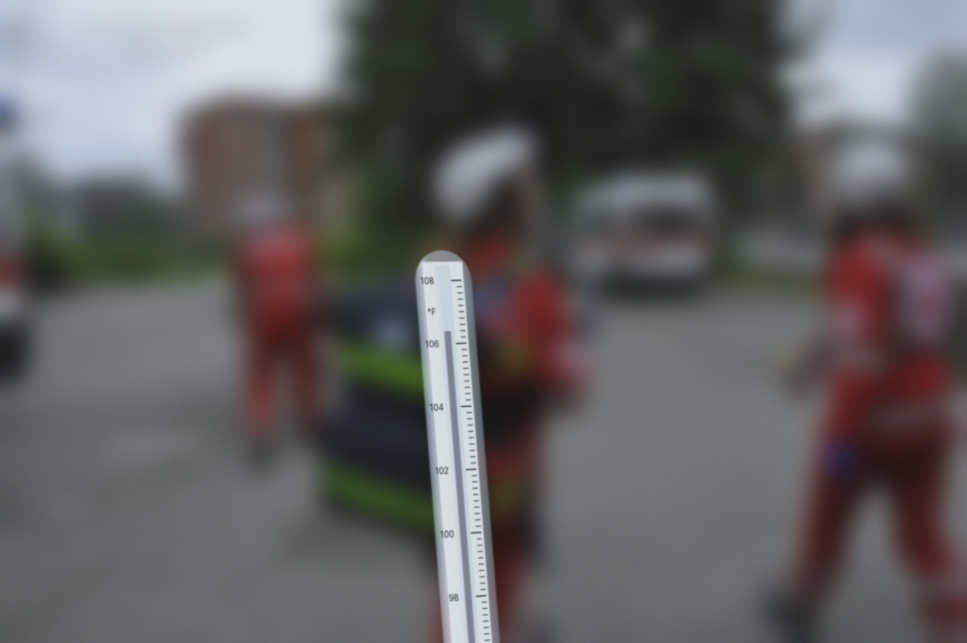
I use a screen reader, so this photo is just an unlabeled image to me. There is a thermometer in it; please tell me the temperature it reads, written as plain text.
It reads 106.4 °F
